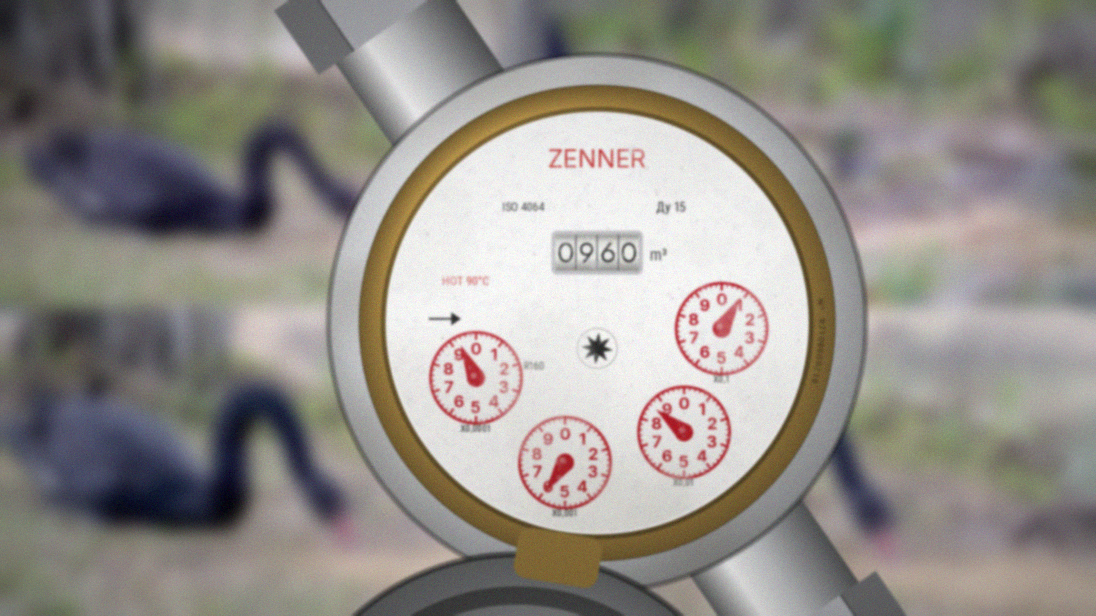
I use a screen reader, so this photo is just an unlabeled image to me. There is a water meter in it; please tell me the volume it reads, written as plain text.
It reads 960.0859 m³
